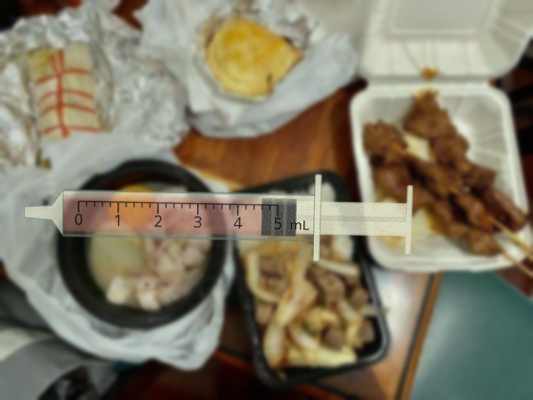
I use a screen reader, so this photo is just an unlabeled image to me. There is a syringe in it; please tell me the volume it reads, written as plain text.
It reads 4.6 mL
